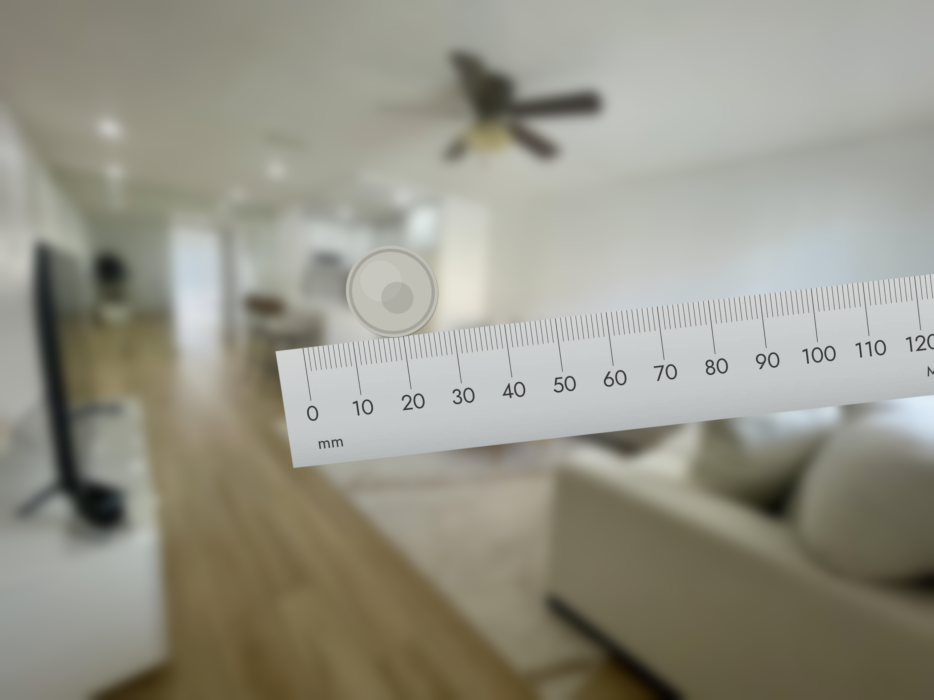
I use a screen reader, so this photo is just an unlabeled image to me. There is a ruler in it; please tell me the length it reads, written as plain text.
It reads 18 mm
